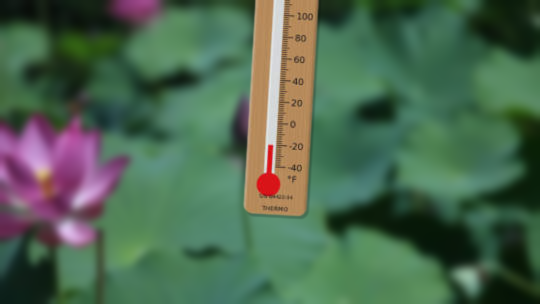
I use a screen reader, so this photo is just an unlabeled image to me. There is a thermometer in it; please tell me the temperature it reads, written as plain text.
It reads -20 °F
